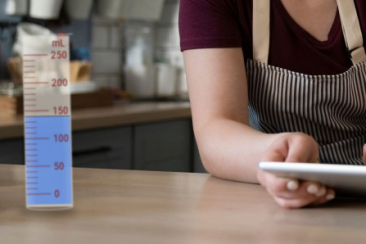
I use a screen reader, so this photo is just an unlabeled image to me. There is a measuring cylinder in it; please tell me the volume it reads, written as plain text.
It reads 140 mL
